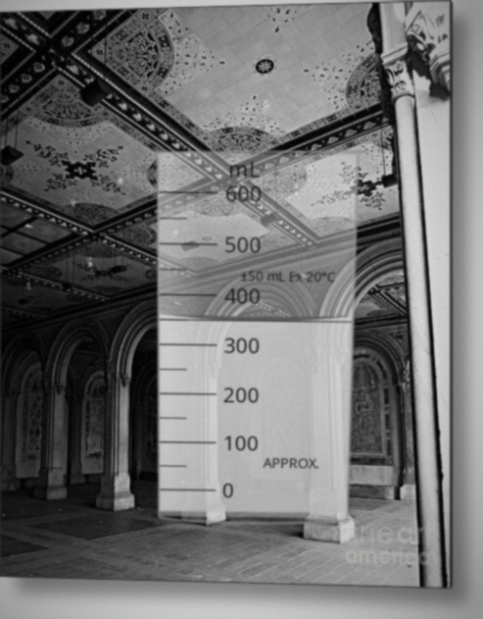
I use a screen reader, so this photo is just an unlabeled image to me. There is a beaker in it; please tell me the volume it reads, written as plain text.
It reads 350 mL
